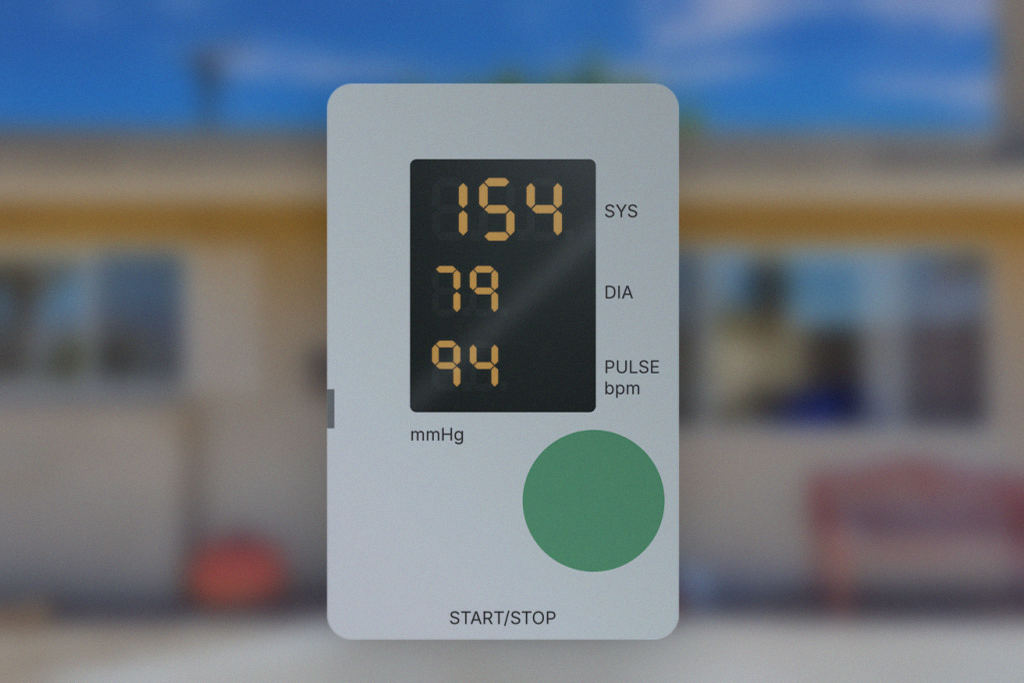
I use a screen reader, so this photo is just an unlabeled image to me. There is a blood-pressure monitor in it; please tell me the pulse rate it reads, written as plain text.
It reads 94 bpm
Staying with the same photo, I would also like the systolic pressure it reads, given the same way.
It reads 154 mmHg
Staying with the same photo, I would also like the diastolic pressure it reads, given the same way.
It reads 79 mmHg
